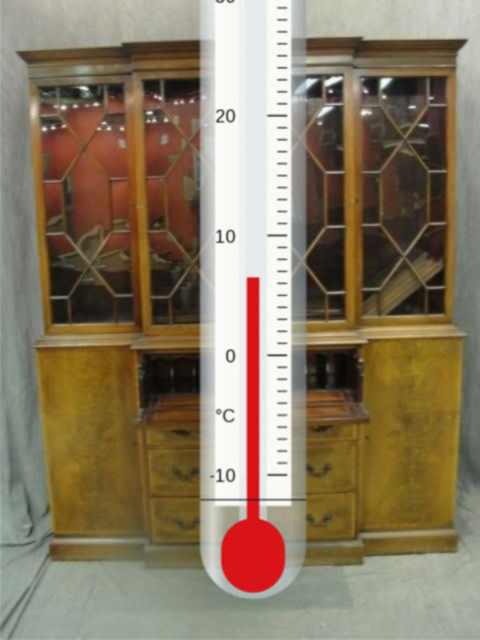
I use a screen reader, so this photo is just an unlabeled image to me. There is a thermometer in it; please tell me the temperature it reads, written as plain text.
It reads 6.5 °C
